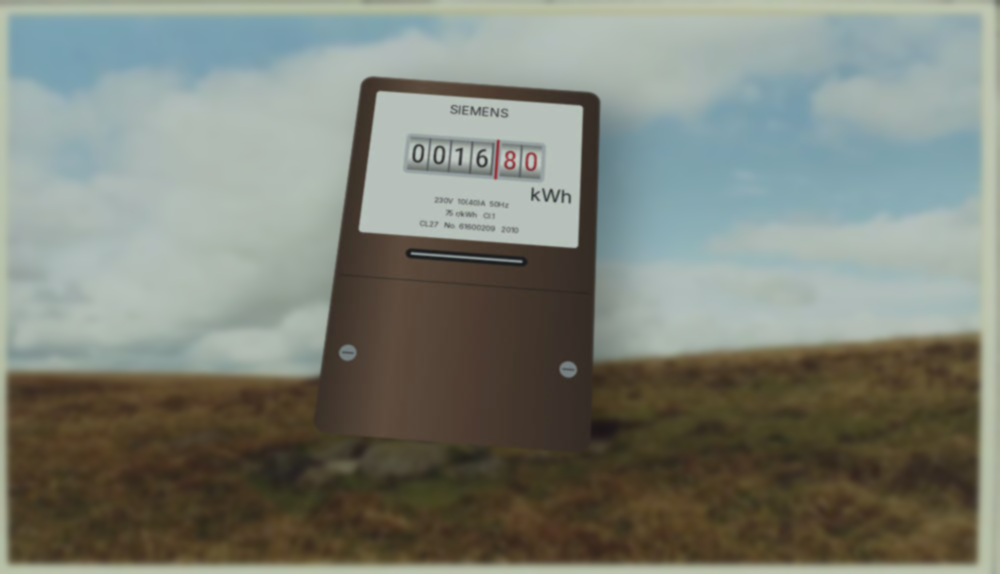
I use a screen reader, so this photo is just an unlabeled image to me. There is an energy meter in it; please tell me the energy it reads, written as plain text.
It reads 16.80 kWh
